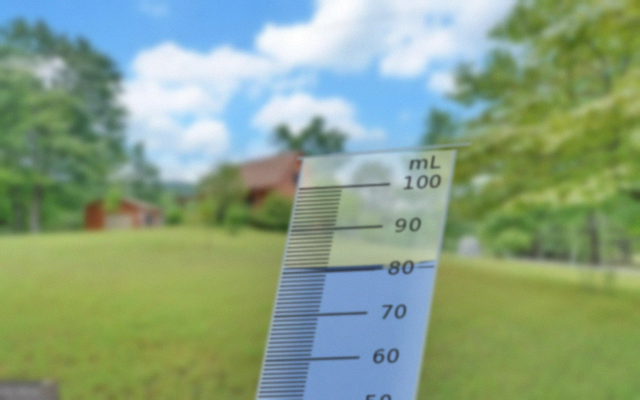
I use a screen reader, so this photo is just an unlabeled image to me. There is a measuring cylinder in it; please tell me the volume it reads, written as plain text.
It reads 80 mL
